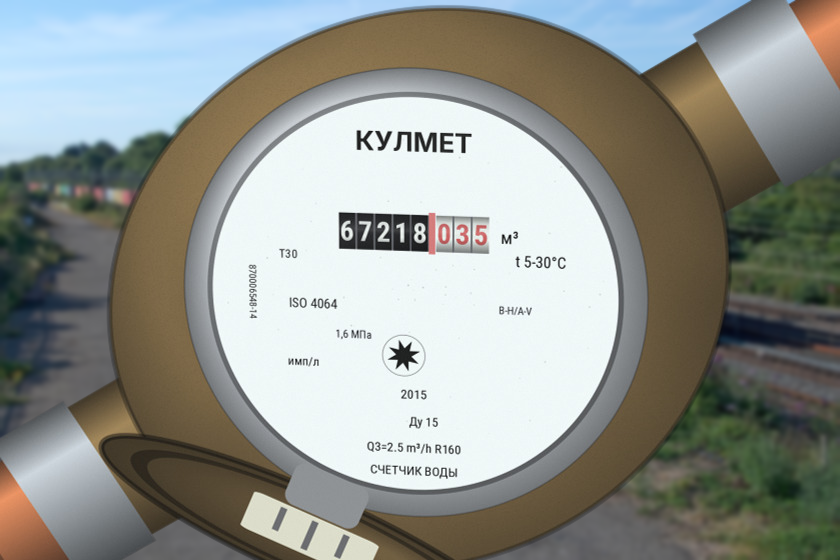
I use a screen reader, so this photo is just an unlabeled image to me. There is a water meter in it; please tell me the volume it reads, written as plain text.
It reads 67218.035 m³
